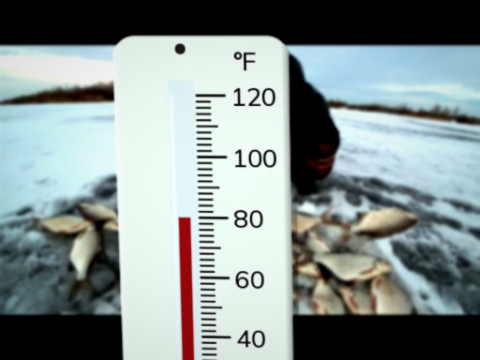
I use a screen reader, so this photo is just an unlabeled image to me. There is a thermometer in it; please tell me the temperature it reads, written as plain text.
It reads 80 °F
